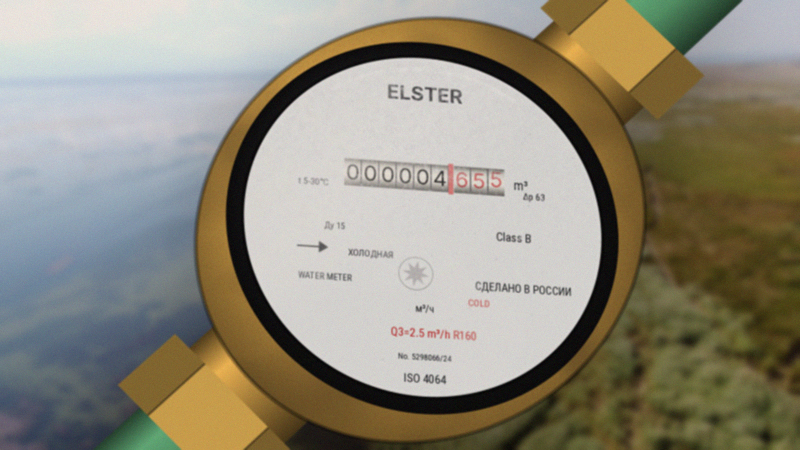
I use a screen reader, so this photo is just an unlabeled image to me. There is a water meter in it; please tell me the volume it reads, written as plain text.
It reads 4.655 m³
